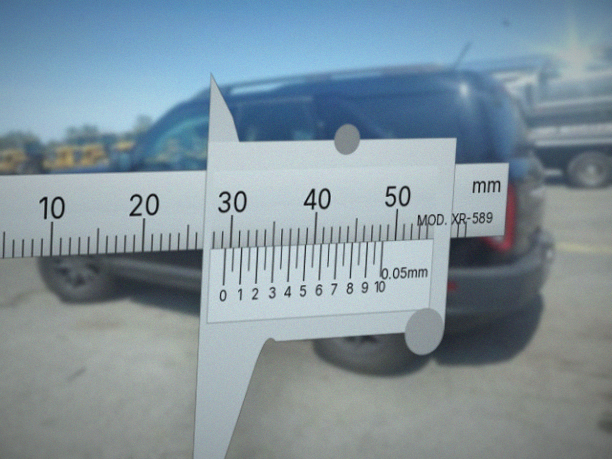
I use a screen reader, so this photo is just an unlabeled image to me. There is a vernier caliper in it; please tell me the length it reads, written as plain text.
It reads 29.4 mm
